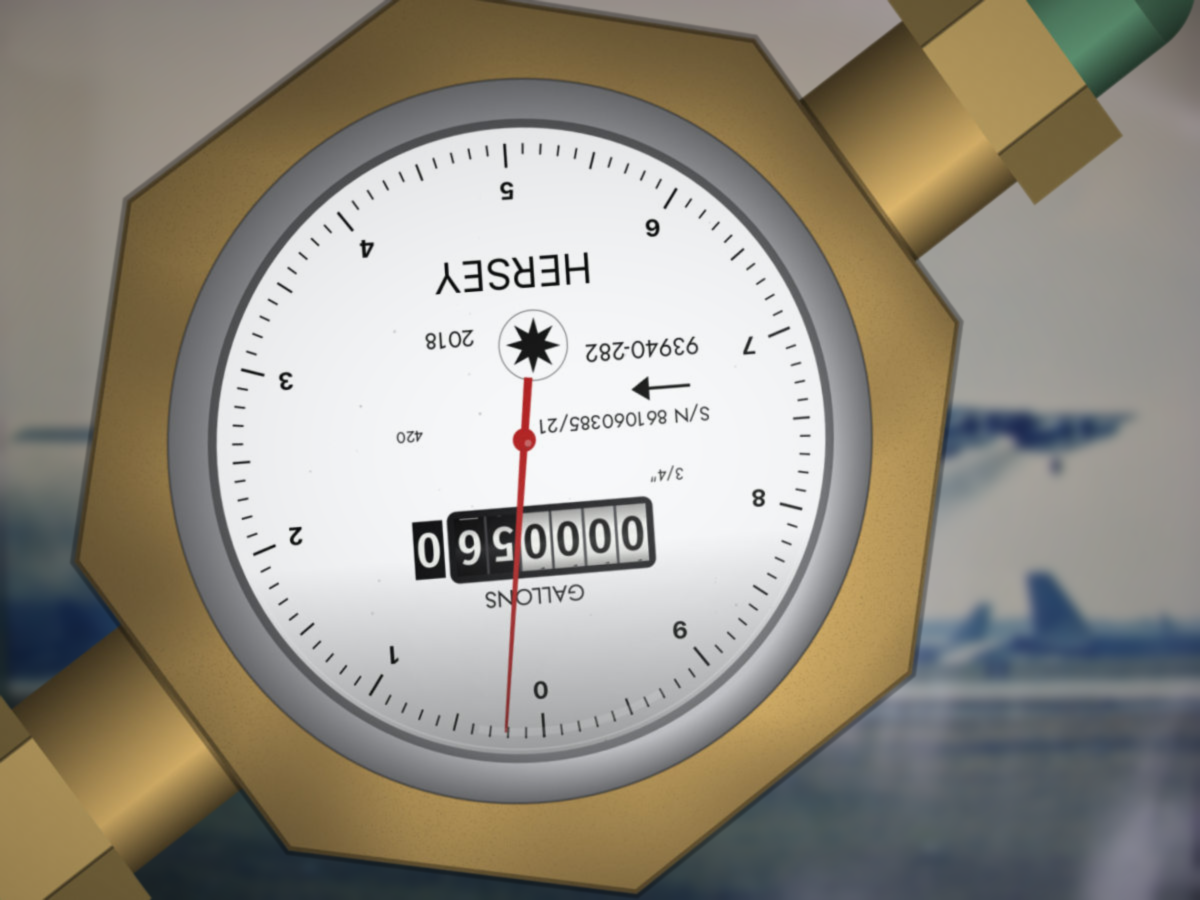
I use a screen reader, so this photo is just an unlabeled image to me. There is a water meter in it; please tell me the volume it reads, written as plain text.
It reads 560.2 gal
